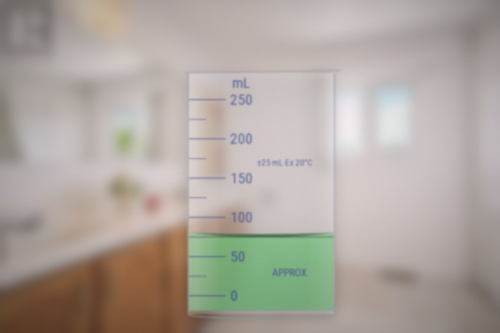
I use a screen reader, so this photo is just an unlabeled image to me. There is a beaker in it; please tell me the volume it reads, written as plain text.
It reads 75 mL
